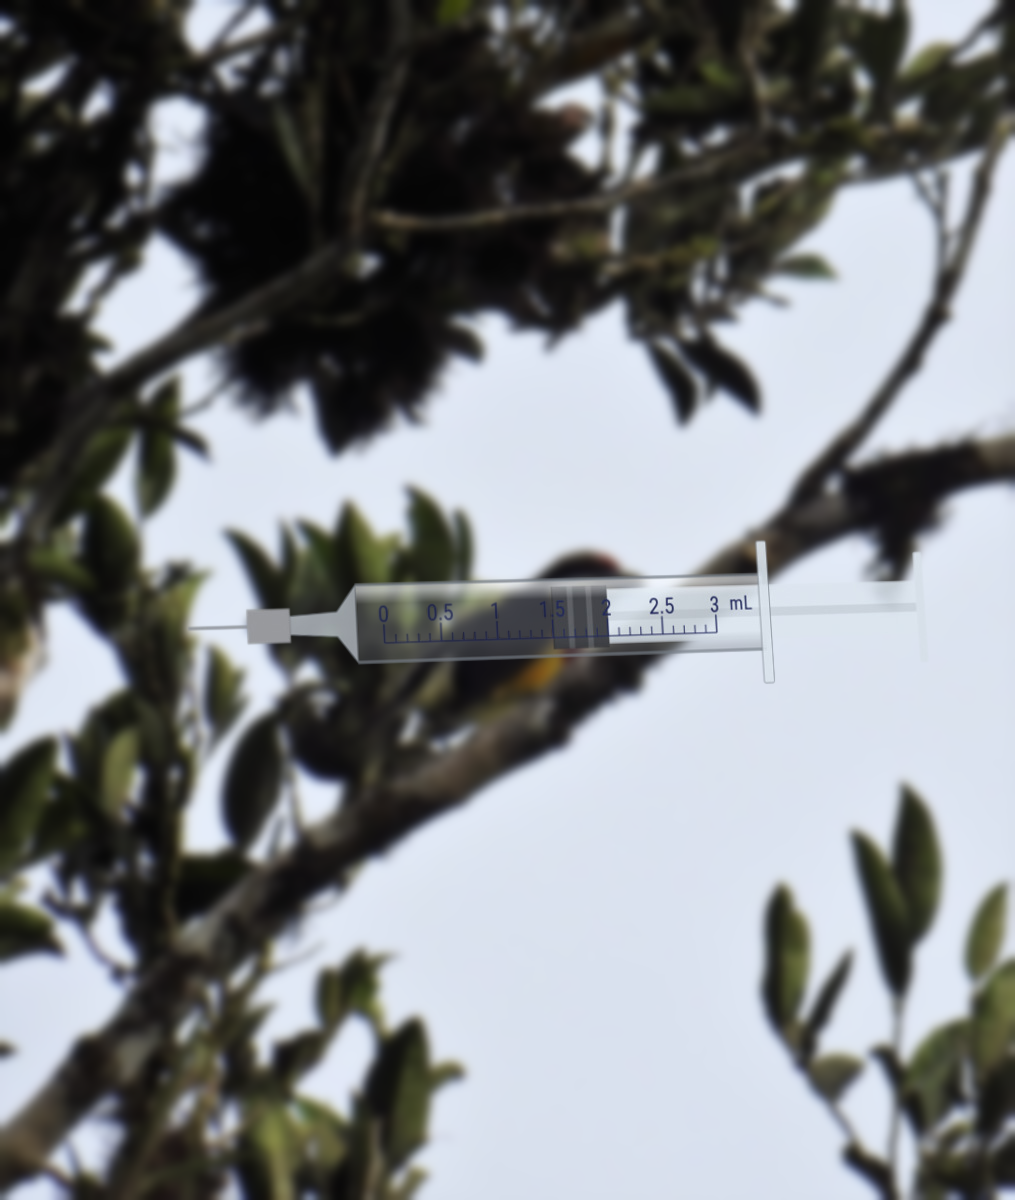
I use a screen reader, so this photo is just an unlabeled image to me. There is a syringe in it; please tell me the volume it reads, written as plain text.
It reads 1.5 mL
